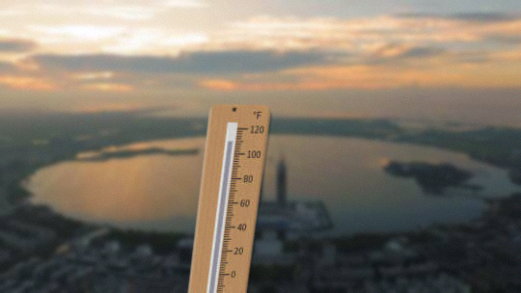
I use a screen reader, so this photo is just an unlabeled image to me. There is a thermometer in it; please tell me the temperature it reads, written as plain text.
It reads 110 °F
